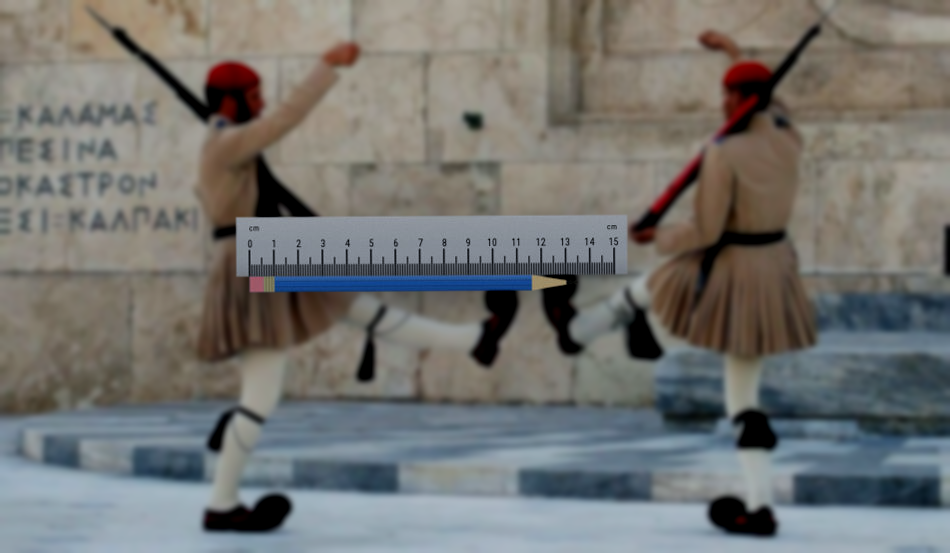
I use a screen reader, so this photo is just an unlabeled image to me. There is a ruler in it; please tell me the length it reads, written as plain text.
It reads 13.5 cm
